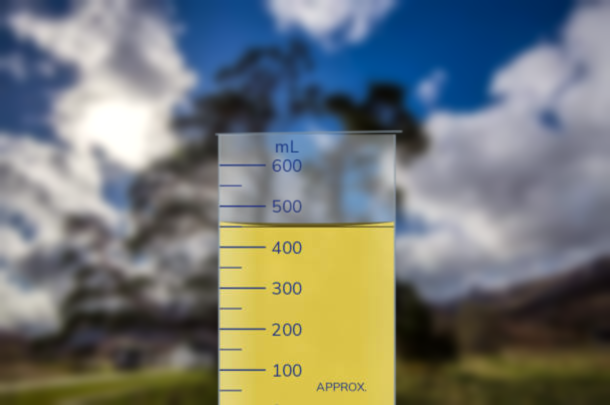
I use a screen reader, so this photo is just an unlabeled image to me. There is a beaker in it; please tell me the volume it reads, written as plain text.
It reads 450 mL
